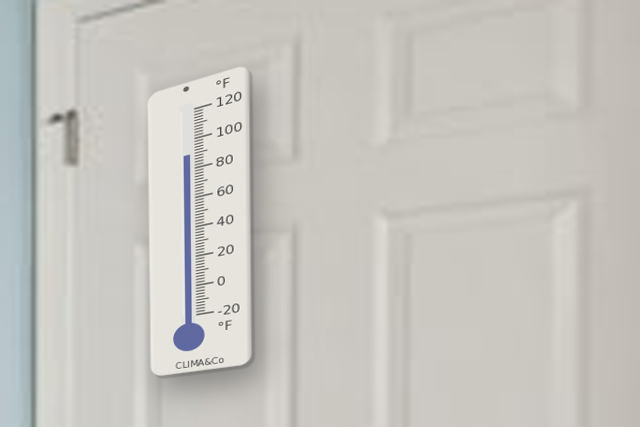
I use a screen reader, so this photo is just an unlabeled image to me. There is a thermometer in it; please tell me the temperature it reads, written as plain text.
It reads 90 °F
